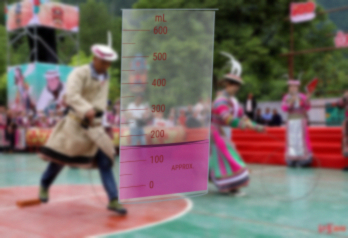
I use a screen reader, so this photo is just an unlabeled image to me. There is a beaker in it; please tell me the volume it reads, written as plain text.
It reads 150 mL
